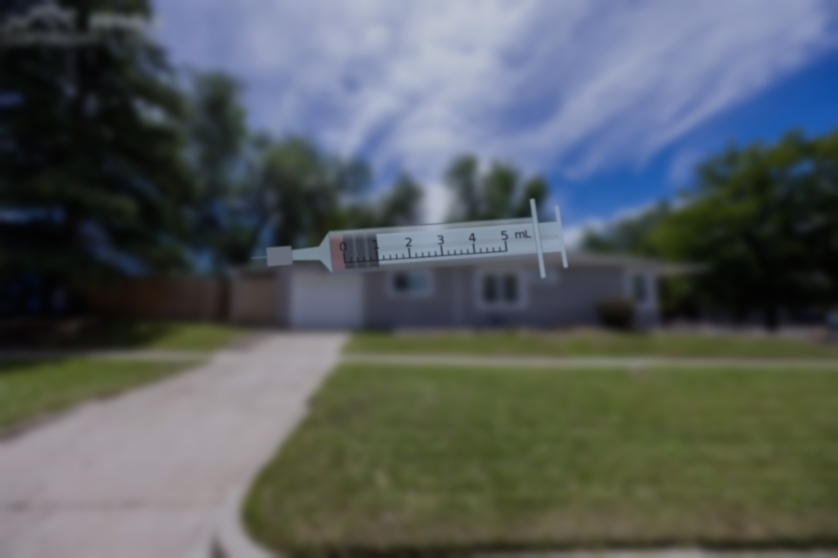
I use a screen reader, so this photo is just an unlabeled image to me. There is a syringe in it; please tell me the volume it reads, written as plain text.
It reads 0 mL
